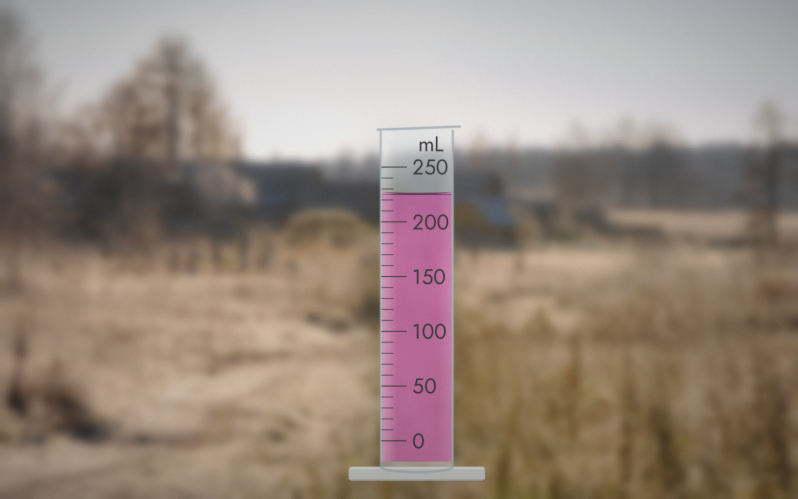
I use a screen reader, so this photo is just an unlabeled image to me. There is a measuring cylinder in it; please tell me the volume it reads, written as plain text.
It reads 225 mL
